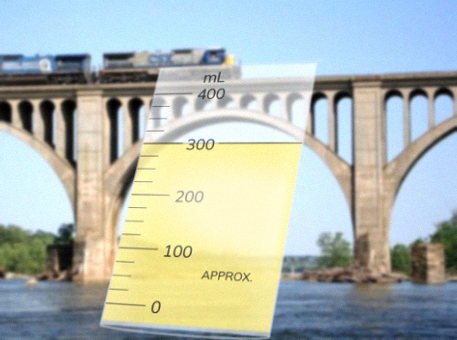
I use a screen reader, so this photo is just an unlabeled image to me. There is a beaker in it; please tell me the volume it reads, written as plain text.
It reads 300 mL
